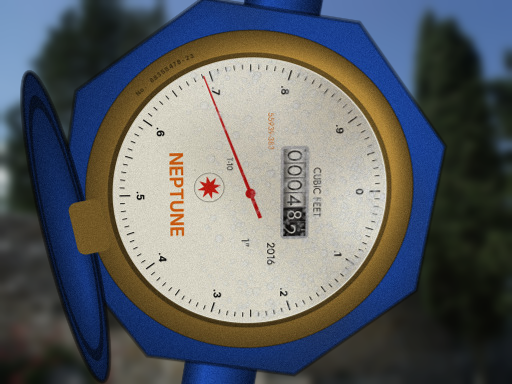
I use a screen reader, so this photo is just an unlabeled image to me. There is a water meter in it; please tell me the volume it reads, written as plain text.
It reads 481.69 ft³
